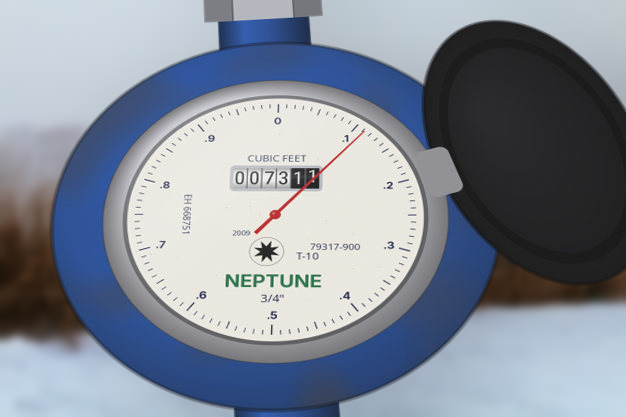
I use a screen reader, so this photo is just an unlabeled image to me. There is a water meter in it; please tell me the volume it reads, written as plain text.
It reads 7311.11 ft³
